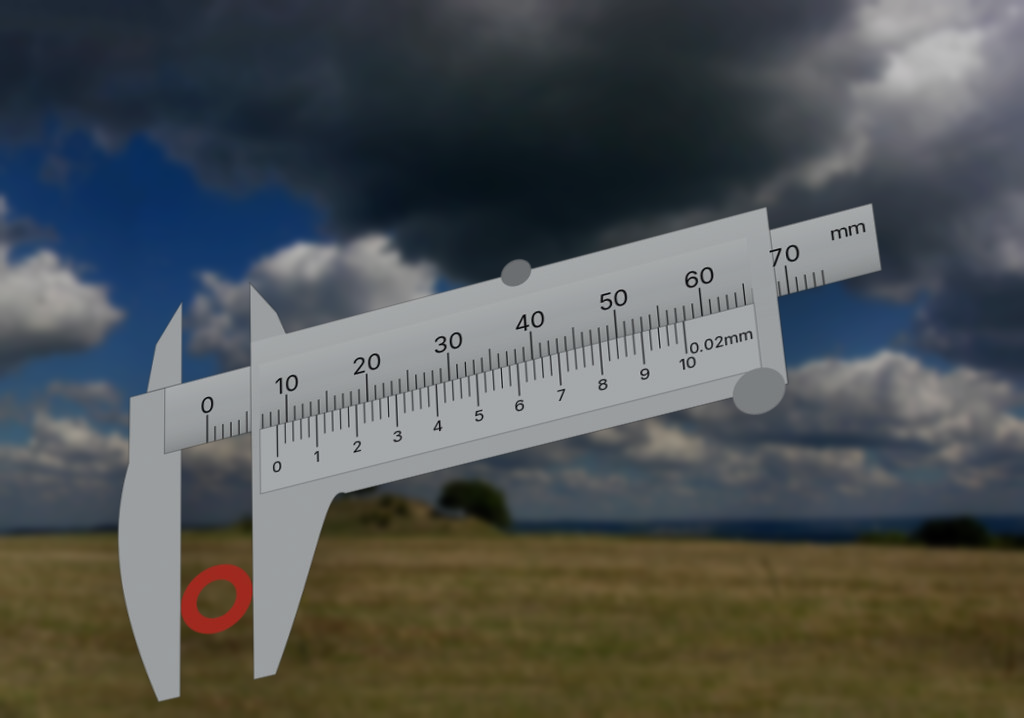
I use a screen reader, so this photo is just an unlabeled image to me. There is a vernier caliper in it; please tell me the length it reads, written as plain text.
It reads 8.8 mm
